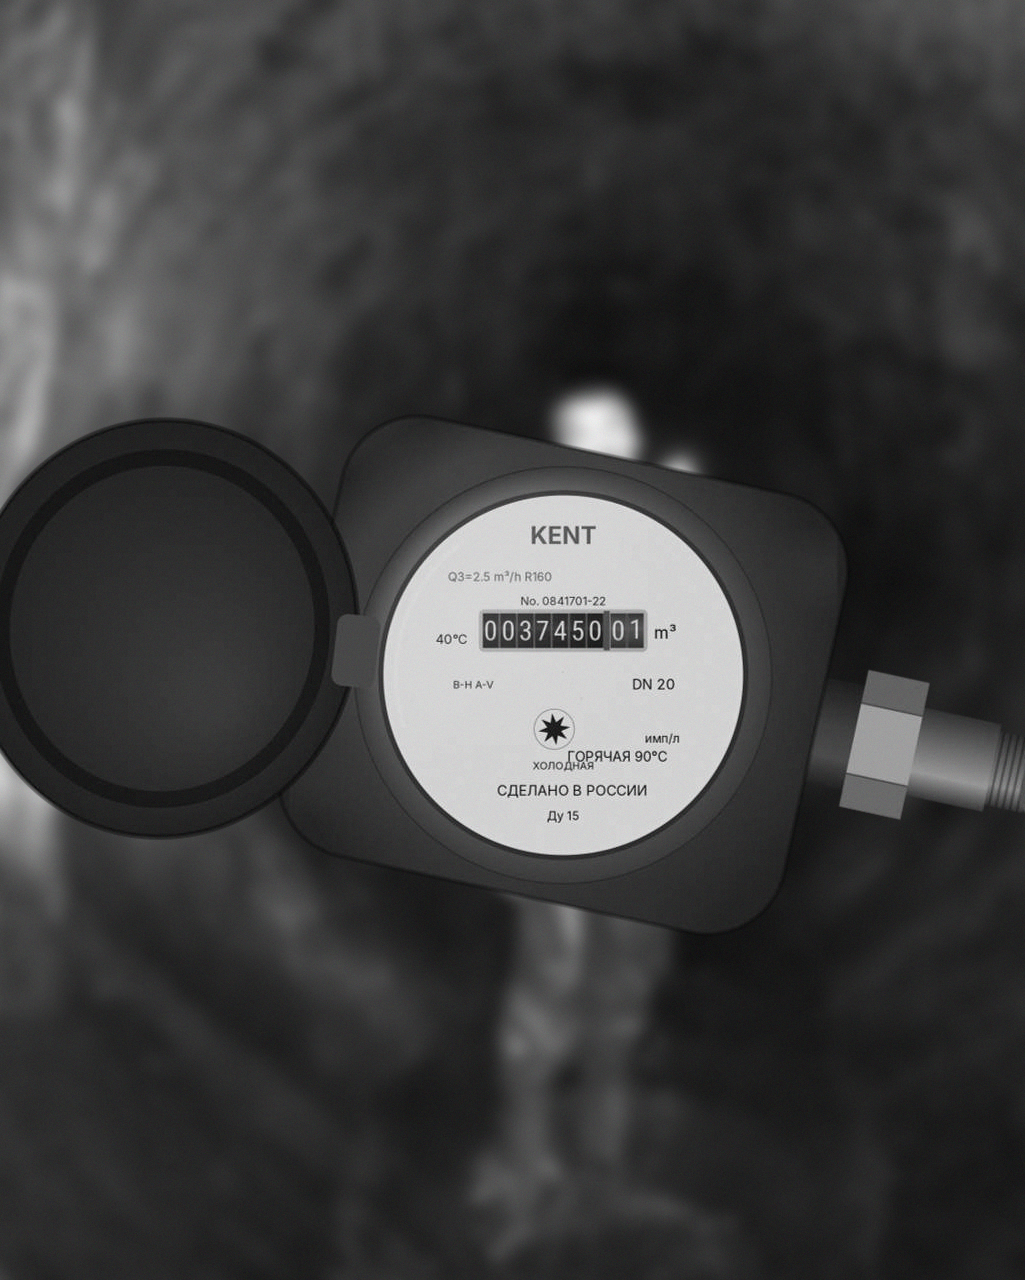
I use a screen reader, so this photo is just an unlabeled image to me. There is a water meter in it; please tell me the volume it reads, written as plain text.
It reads 37450.01 m³
